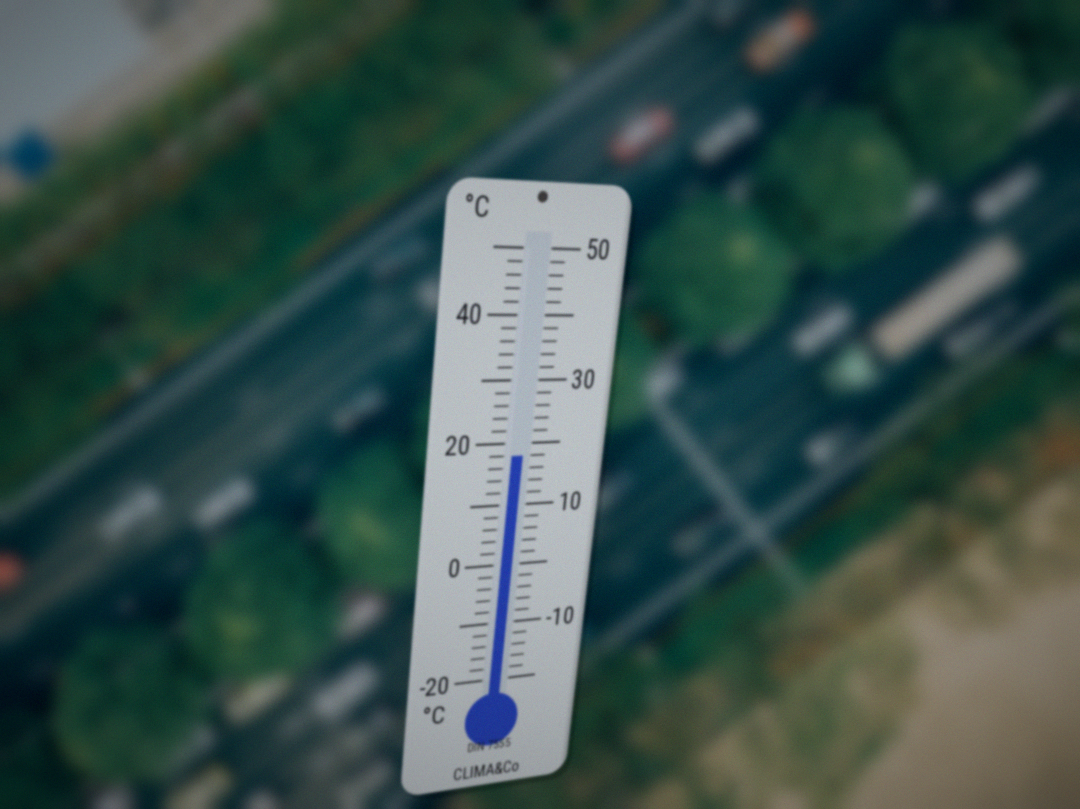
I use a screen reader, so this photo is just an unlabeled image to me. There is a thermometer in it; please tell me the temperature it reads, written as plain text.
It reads 18 °C
